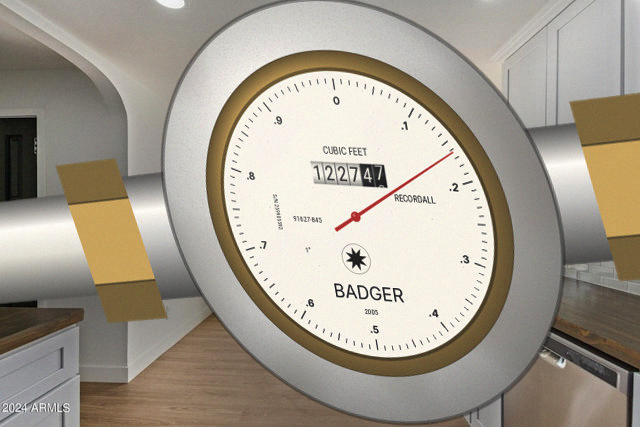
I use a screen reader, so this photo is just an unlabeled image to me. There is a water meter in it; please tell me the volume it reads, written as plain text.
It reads 122747.16 ft³
